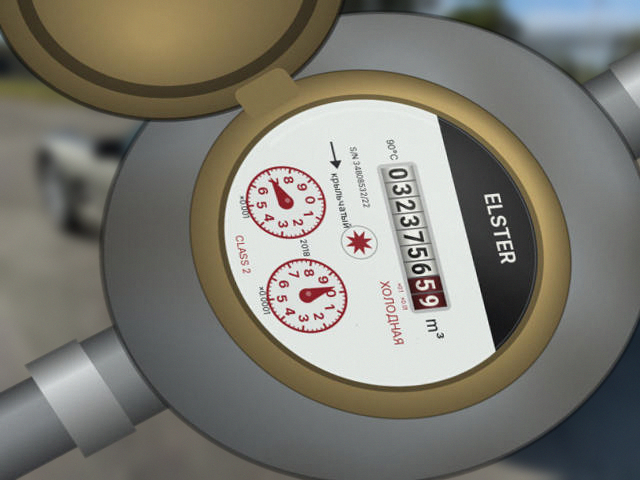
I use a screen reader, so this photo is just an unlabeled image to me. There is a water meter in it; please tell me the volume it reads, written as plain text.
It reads 323756.5969 m³
